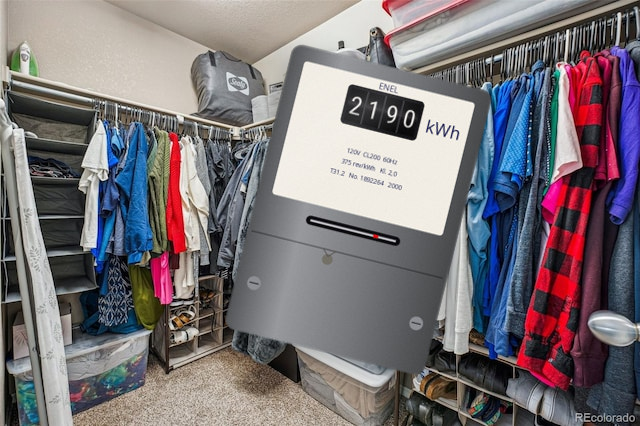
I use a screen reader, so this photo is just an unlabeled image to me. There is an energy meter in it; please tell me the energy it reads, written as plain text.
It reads 2190 kWh
